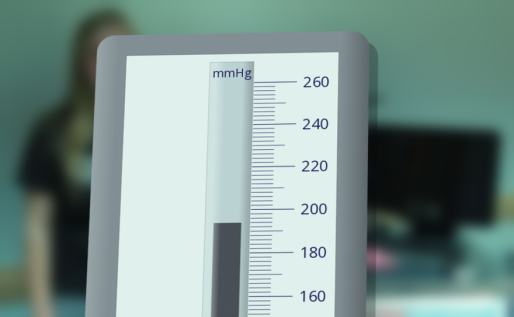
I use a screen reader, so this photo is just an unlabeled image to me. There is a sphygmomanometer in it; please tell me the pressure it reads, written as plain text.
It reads 194 mmHg
